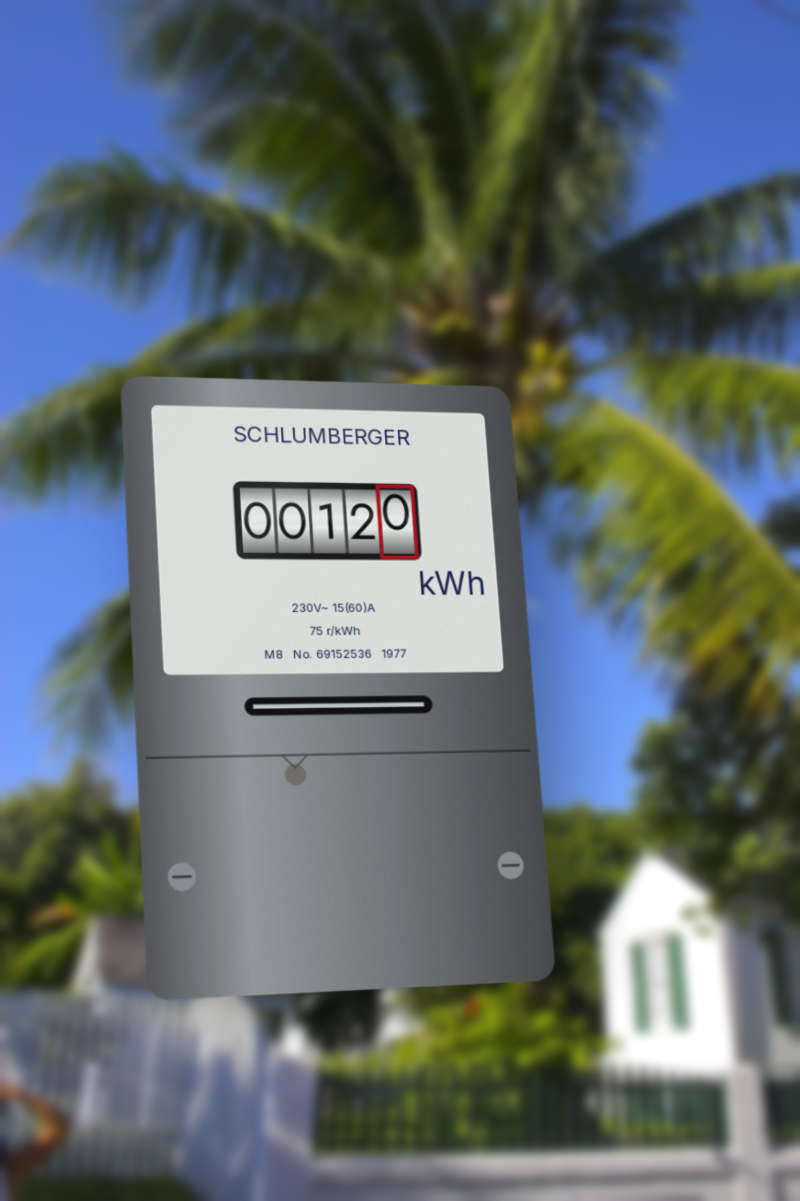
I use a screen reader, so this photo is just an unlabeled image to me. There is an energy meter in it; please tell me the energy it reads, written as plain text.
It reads 12.0 kWh
